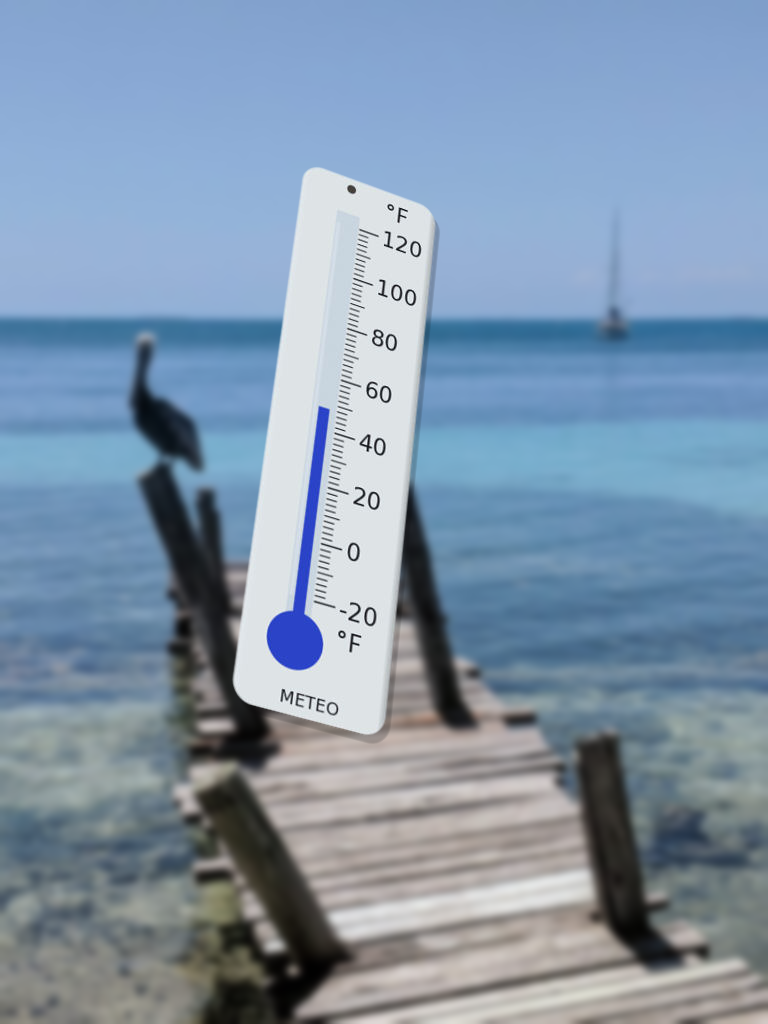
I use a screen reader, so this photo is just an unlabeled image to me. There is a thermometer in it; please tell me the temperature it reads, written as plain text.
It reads 48 °F
